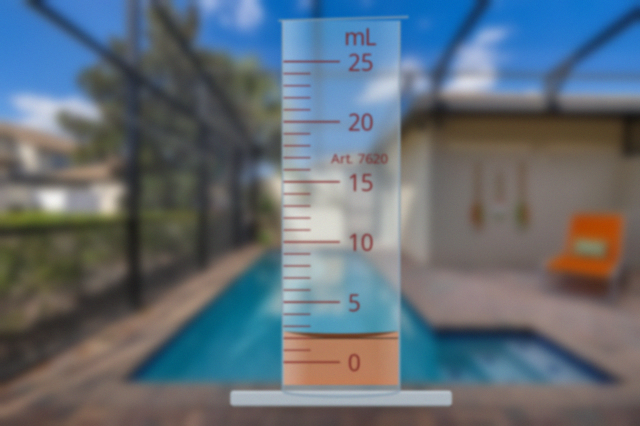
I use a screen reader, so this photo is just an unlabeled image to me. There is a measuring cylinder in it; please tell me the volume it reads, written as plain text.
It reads 2 mL
